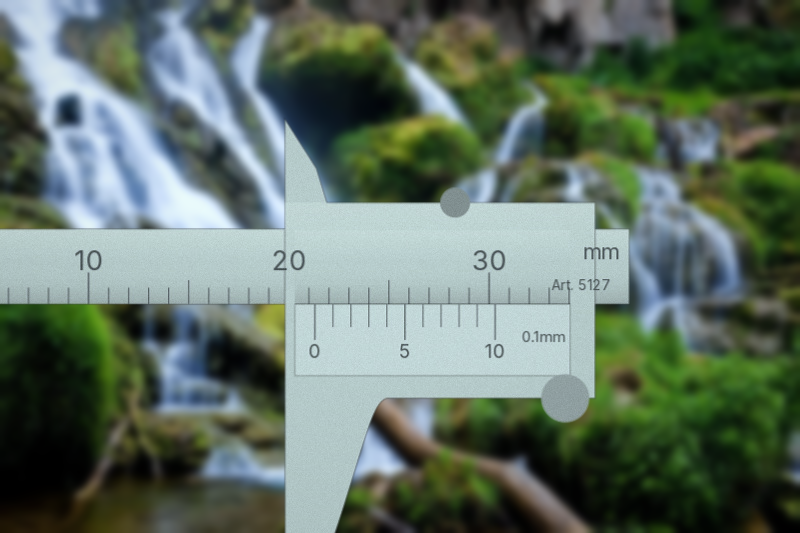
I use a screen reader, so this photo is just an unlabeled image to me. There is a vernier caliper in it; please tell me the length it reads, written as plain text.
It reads 21.3 mm
